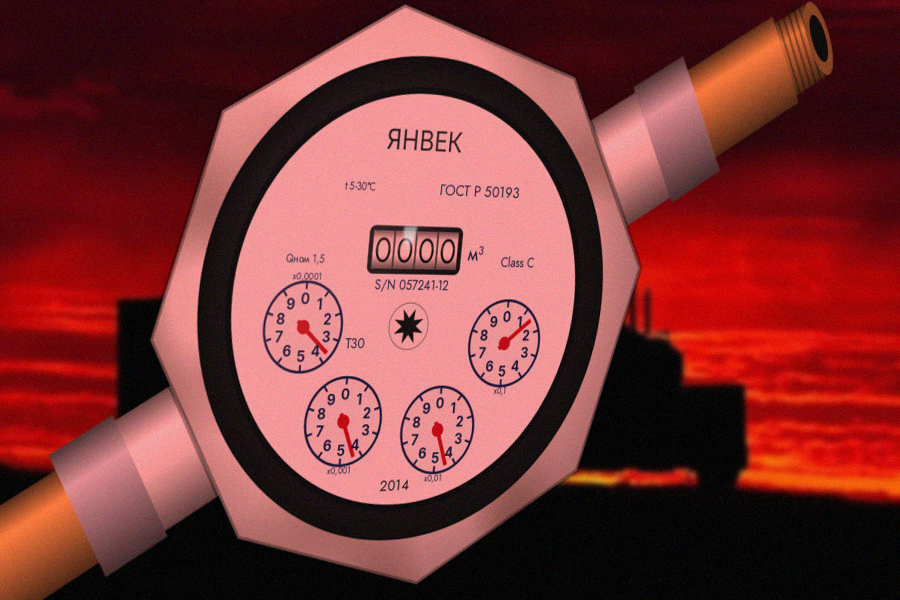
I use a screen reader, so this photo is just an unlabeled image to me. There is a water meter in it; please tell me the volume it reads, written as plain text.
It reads 0.1443 m³
